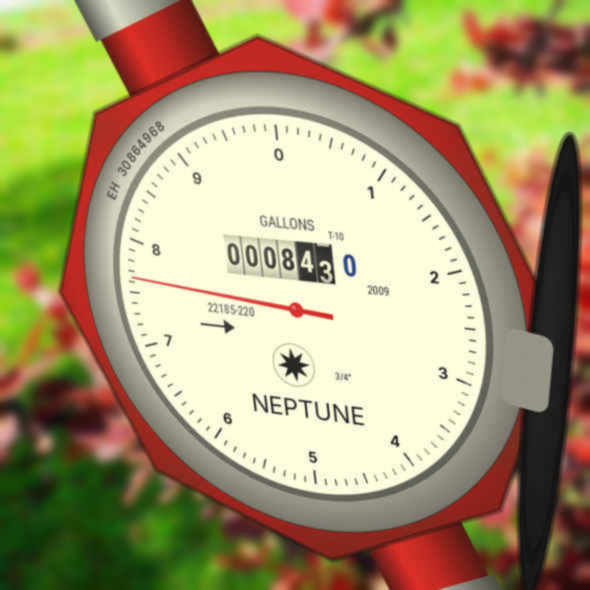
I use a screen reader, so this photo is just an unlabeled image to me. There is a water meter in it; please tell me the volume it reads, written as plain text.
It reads 8427.6 gal
